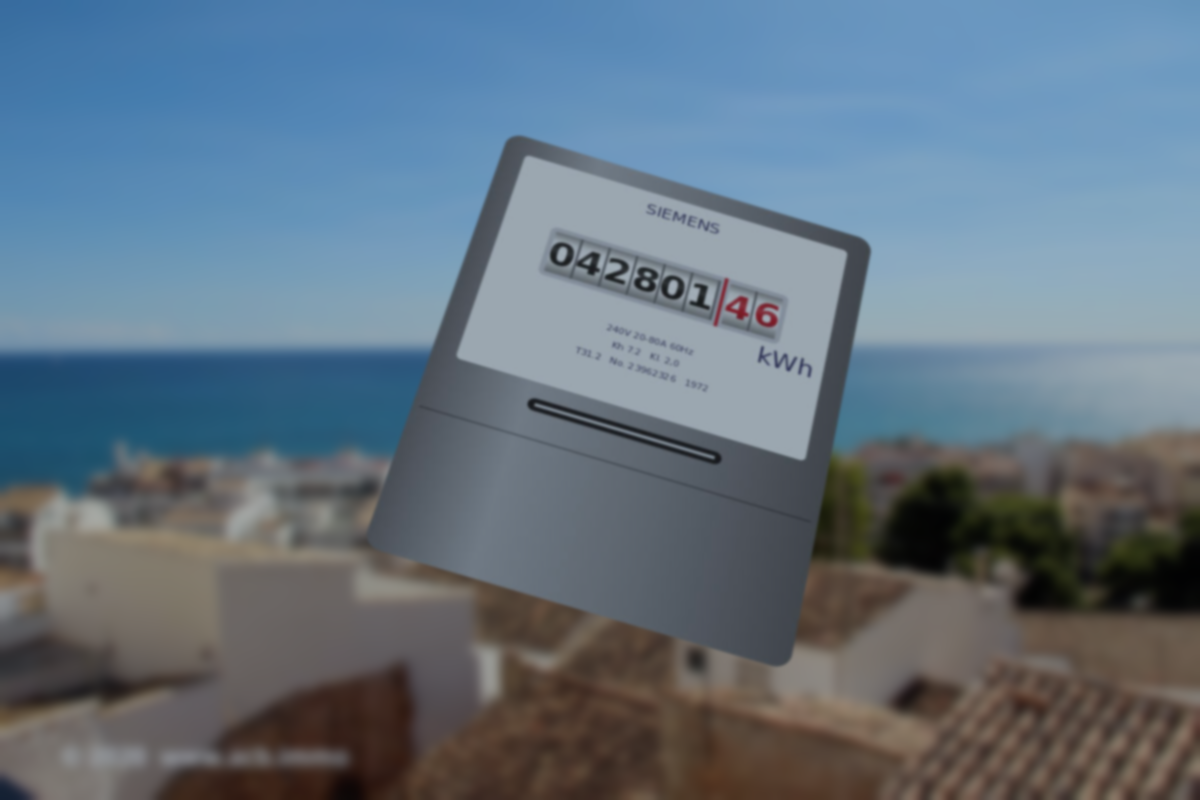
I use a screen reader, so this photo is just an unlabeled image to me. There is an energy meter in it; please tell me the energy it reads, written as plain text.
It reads 42801.46 kWh
